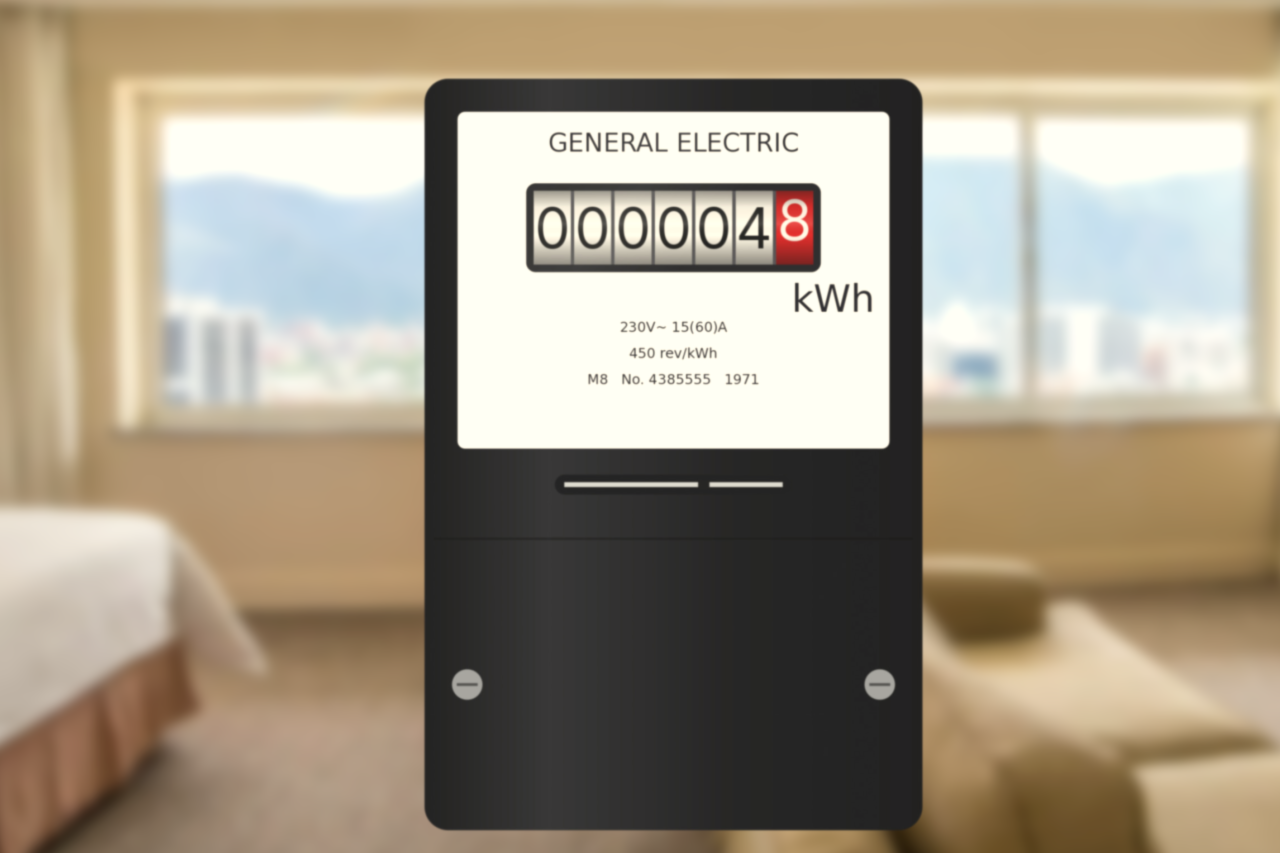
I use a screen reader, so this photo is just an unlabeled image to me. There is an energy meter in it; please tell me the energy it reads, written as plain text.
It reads 4.8 kWh
